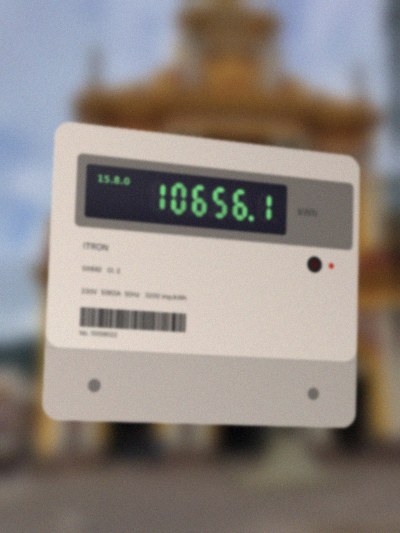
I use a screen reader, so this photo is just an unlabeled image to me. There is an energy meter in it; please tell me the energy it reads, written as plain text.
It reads 10656.1 kWh
